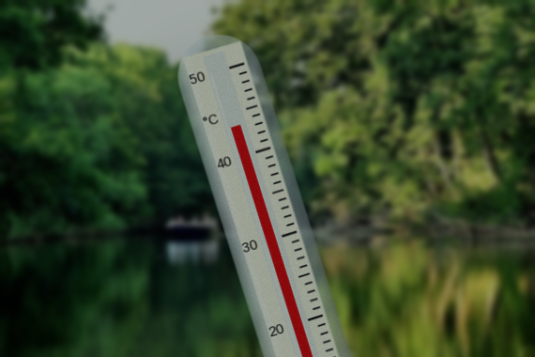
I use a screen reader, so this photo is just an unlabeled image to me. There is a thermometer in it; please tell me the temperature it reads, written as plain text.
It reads 43.5 °C
